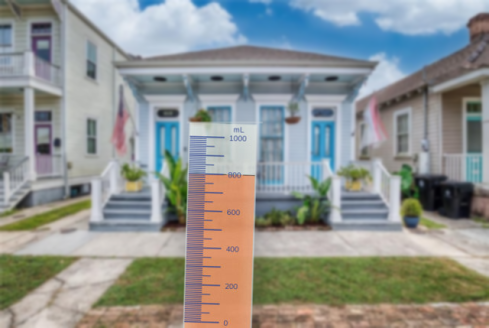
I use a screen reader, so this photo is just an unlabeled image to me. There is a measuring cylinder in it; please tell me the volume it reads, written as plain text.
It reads 800 mL
